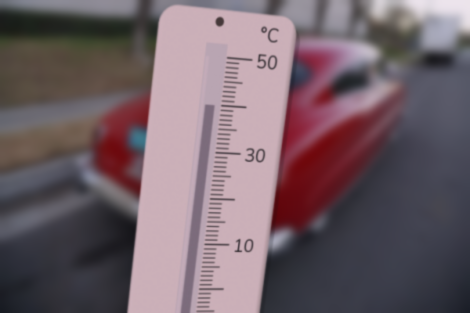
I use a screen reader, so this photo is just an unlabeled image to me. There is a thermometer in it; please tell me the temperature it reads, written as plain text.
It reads 40 °C
